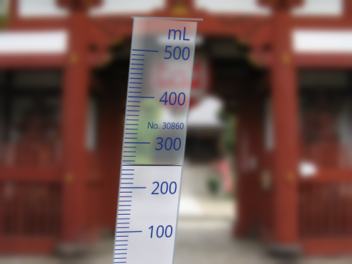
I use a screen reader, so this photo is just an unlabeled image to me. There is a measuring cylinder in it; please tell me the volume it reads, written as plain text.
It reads 250 mL
